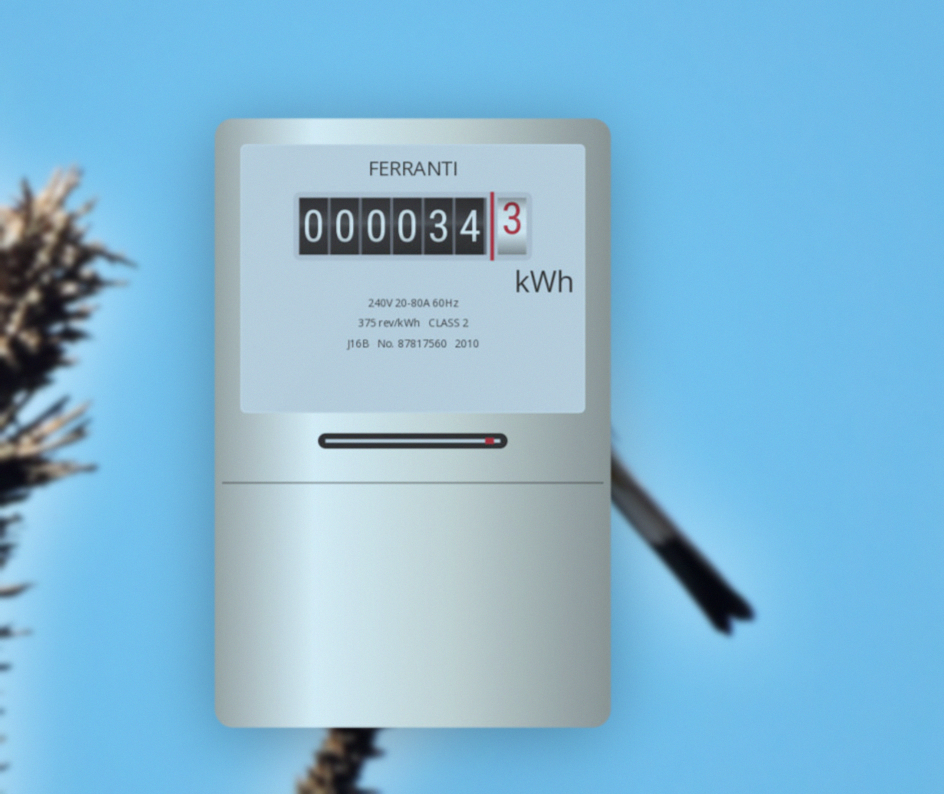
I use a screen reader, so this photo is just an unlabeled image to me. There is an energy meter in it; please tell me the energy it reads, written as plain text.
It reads 34.3 kWh
